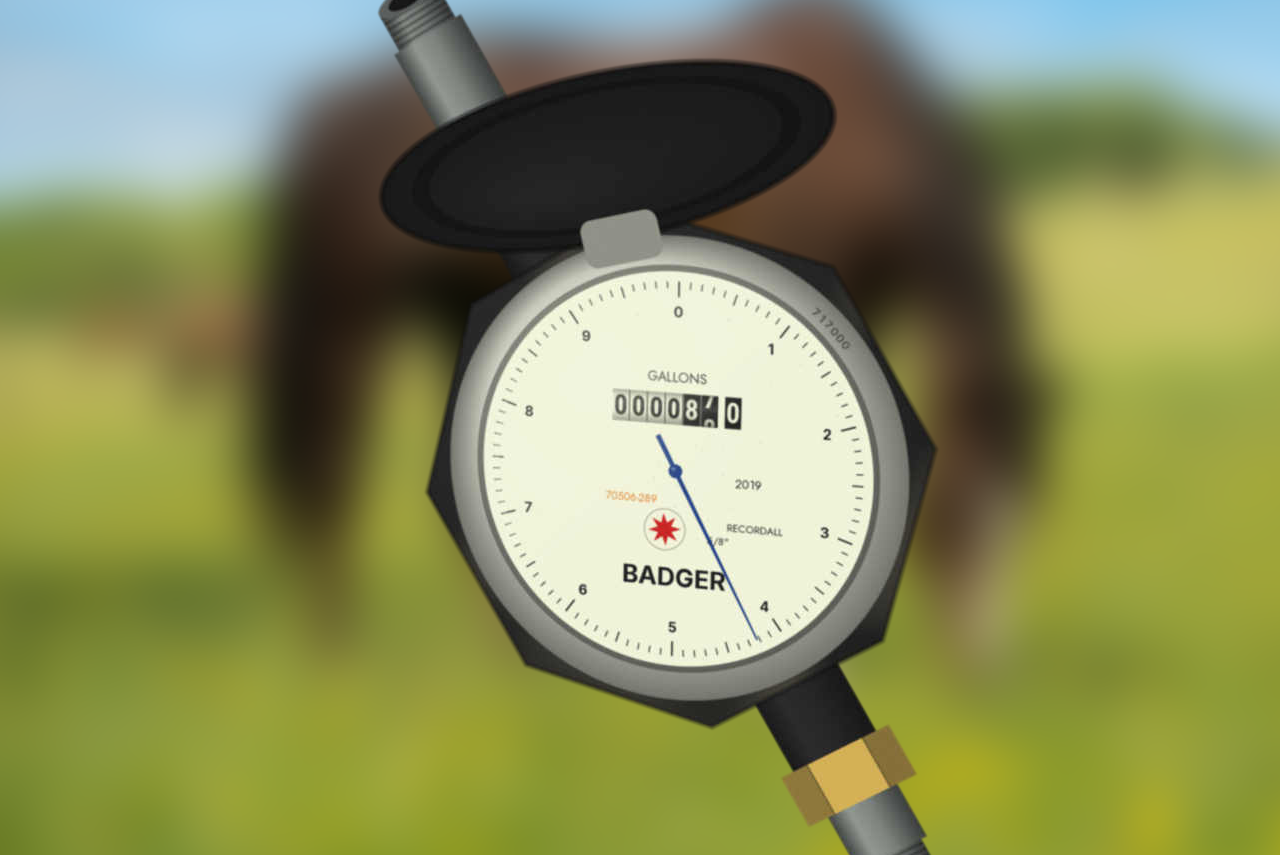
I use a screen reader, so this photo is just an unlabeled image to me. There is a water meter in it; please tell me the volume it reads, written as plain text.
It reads 874.2 gal
